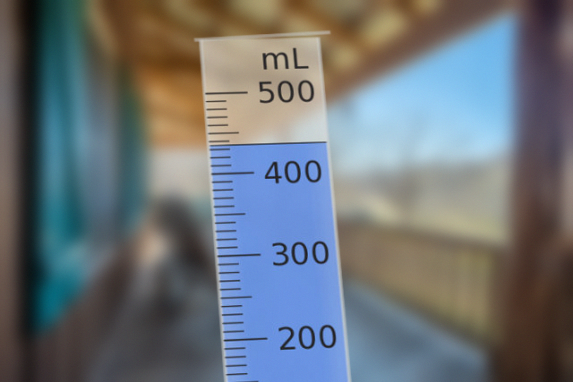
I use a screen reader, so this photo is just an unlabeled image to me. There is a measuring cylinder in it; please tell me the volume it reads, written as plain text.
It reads 435 mL
